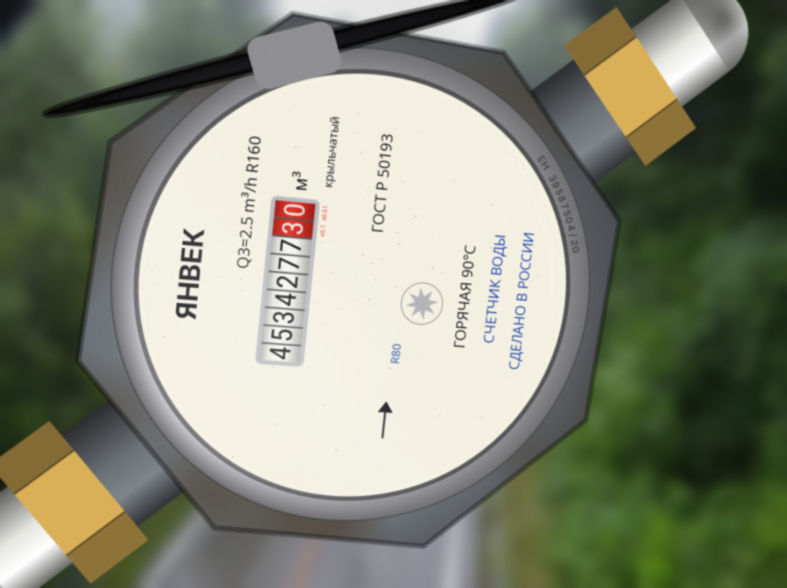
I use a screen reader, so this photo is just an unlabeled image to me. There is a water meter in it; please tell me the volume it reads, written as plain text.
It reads 4534277.30 m³
